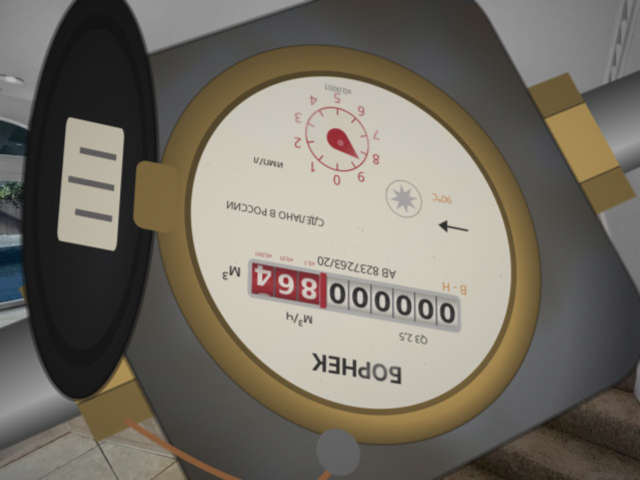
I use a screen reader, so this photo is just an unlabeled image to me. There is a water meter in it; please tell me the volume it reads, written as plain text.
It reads 0.8638 m³
